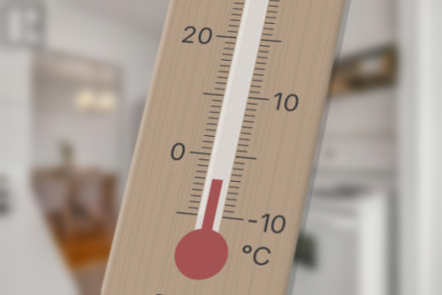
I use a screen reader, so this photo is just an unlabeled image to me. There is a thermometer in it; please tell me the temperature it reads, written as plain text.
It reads -4 °C
